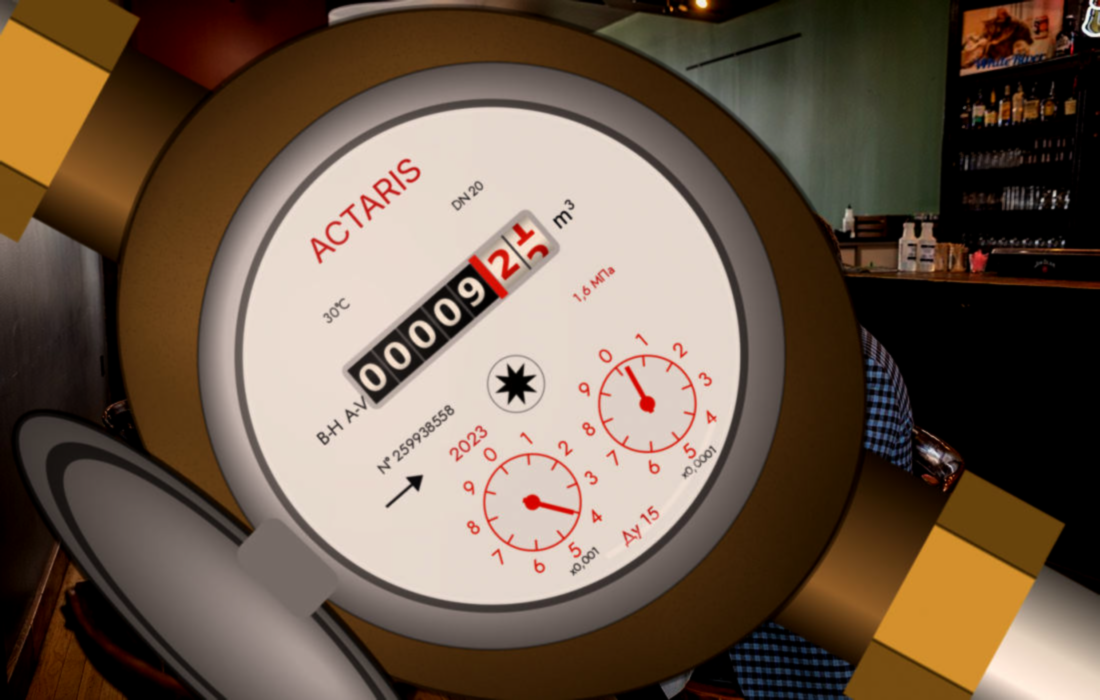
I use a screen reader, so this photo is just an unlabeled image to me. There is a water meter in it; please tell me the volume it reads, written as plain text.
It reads 9.2140 m³
